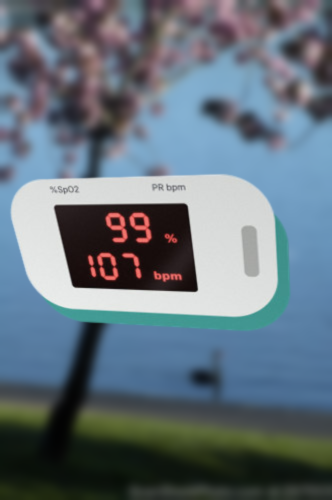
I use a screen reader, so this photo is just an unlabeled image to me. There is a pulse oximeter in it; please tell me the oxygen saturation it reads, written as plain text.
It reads 99 %
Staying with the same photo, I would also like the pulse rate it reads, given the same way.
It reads 107 bpm
